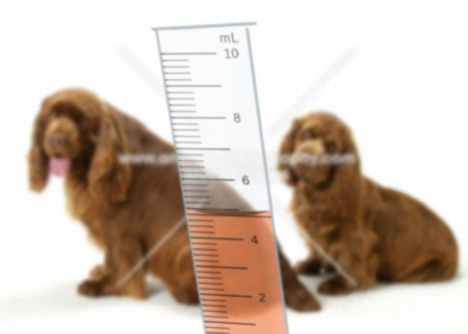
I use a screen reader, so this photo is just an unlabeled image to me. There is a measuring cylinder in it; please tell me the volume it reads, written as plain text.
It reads 4.8 mL
